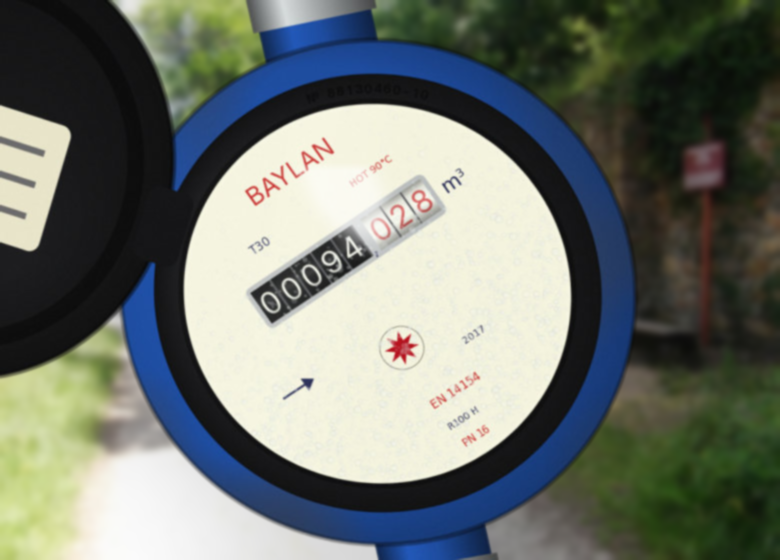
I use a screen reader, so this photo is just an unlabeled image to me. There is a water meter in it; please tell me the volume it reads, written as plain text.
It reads 94.028 m³
